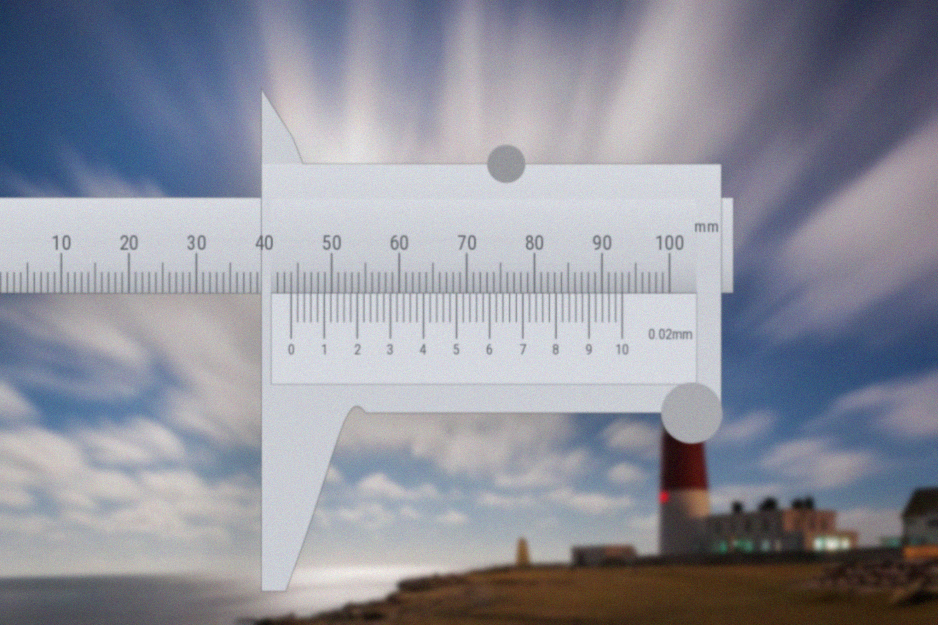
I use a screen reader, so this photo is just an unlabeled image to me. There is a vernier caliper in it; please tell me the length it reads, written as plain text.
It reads 44.0 mm
